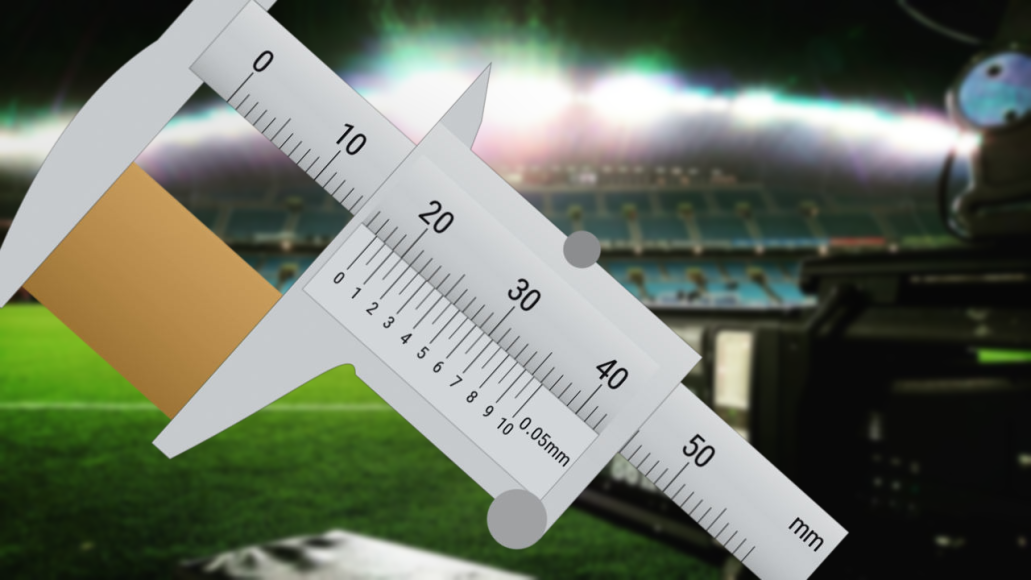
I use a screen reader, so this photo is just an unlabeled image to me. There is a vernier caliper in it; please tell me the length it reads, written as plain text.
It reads 17.2 mm
